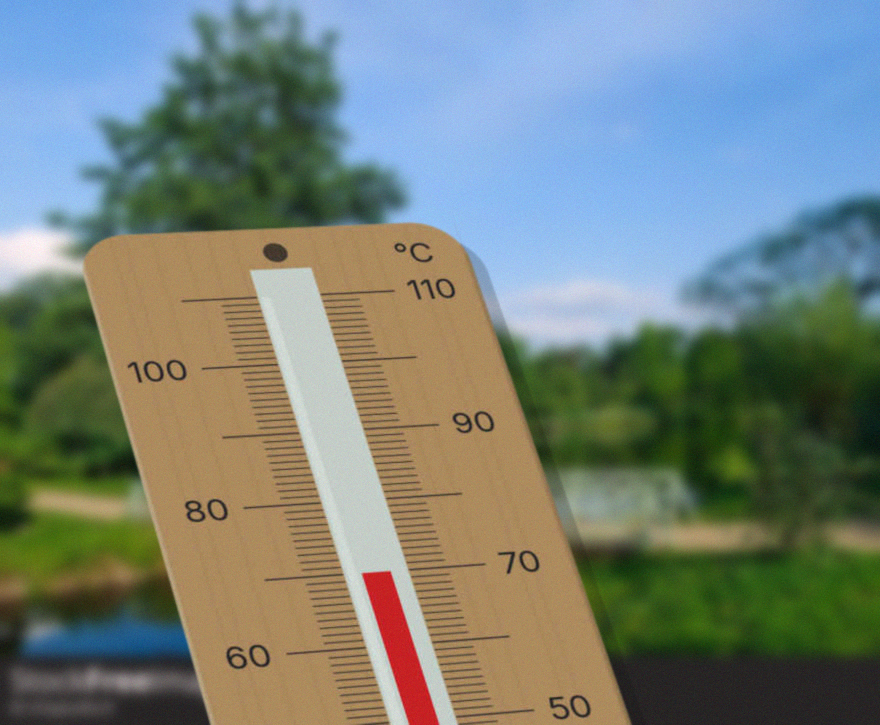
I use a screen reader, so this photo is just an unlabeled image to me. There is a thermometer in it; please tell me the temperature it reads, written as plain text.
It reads 70 °C
